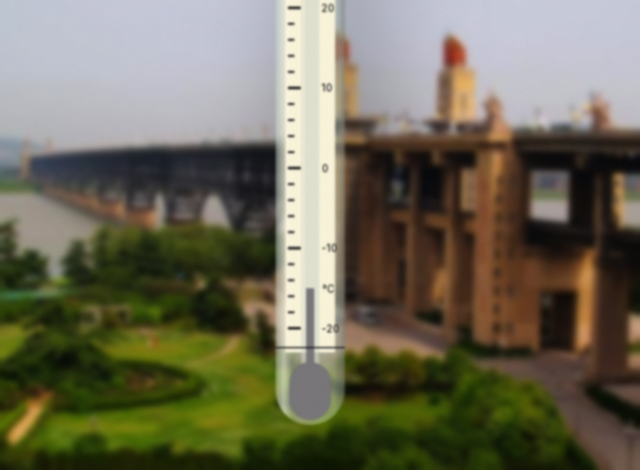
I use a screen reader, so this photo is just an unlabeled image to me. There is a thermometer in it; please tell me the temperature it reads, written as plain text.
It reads -15 °C
